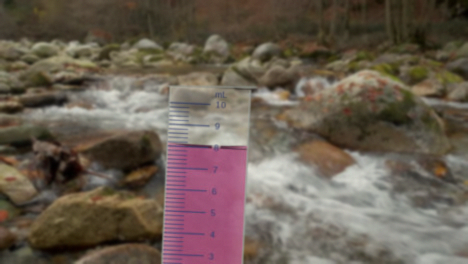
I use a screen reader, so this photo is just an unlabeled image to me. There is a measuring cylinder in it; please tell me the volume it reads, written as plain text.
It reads 8 mL
